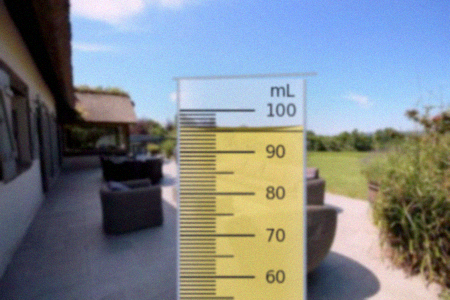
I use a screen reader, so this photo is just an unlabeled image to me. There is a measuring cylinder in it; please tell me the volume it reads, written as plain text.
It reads 95 mL
